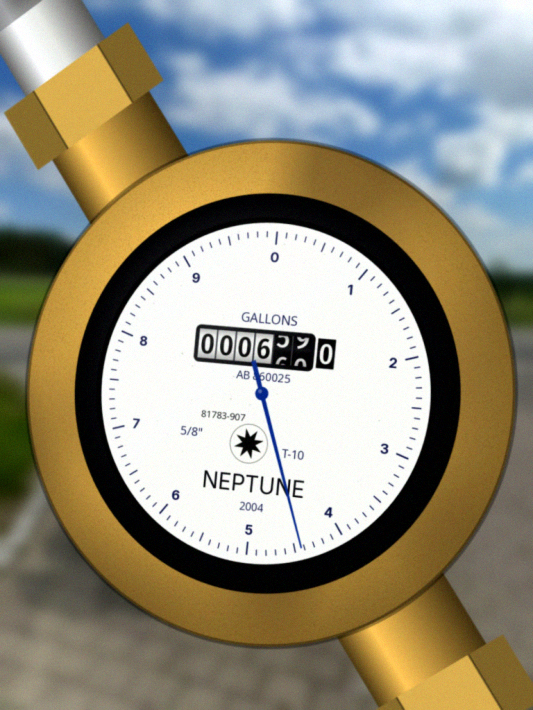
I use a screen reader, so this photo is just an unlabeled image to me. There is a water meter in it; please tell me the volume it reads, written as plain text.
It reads 6594.4 gal
